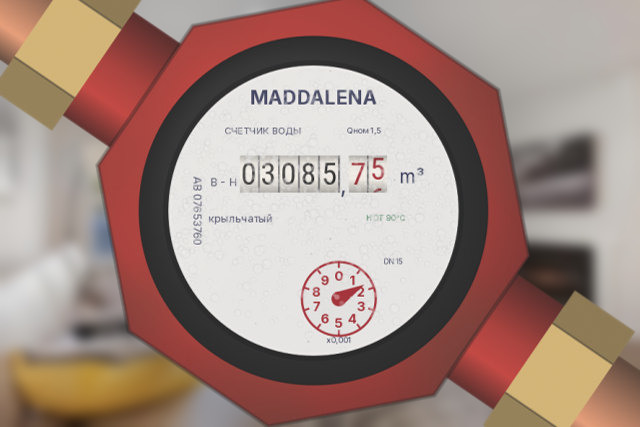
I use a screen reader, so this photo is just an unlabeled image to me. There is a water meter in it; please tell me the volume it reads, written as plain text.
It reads 3085.751 m³
